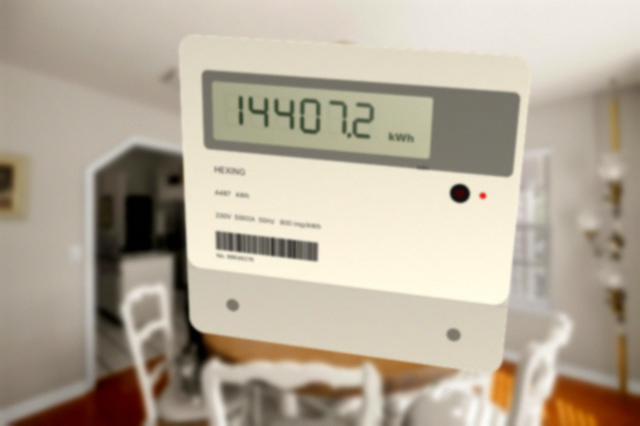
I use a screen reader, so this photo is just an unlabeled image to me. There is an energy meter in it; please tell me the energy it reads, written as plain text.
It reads 14407.2 kWh
